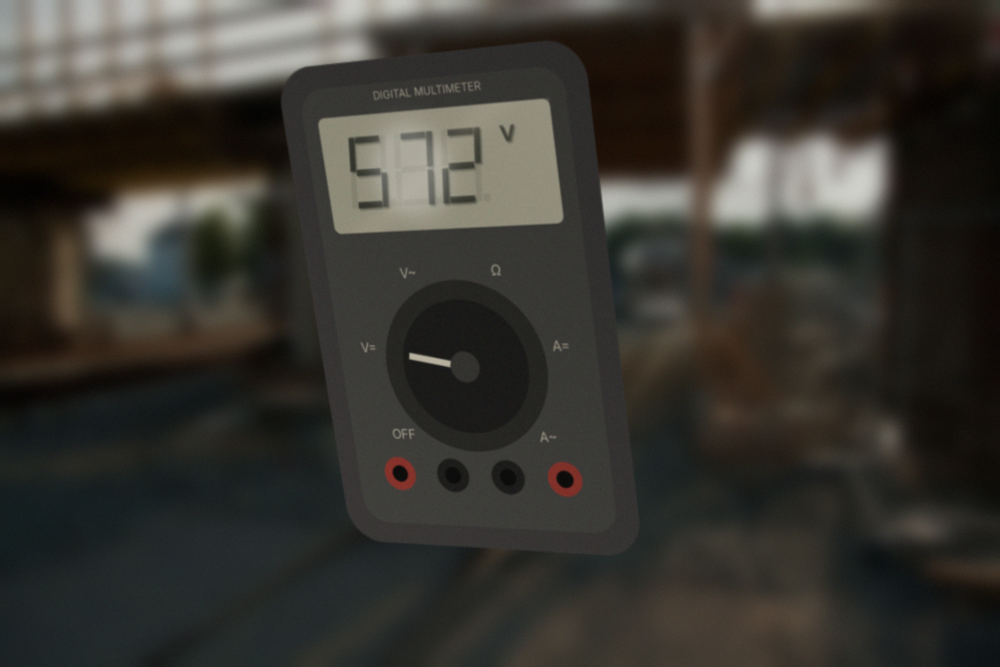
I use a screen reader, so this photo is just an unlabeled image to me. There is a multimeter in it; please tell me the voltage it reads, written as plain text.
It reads 572 V
